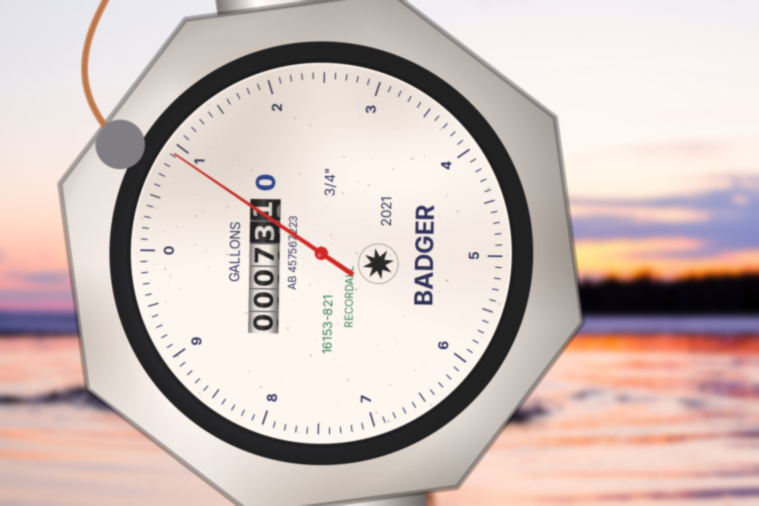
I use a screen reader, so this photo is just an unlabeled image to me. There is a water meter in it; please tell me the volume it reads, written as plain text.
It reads 7310.9 gal
